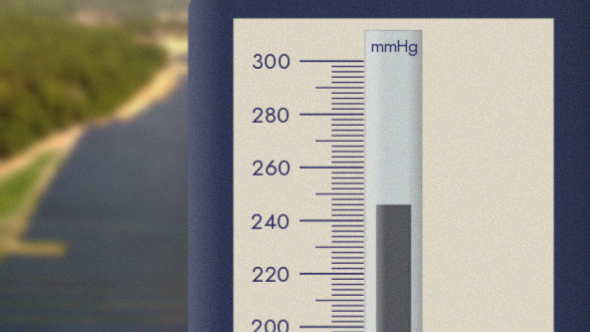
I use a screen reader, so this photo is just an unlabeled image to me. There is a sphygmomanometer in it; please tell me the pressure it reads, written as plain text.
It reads 246 mmHg
